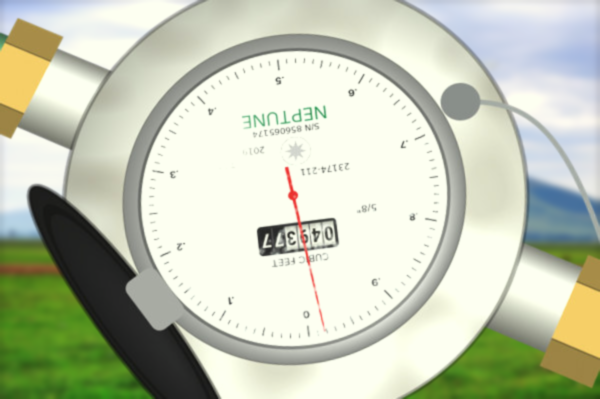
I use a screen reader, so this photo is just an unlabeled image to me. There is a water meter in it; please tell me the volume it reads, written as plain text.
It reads 49376.98 ft³
